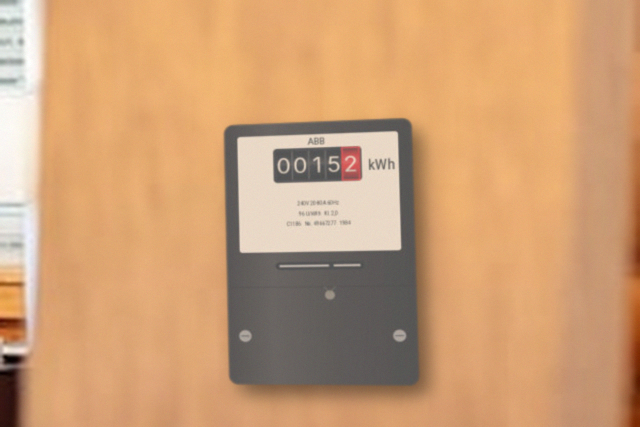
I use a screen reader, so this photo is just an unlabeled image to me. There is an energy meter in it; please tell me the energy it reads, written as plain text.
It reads 15.2 kWh
